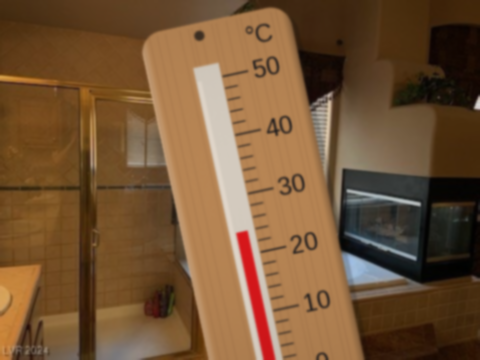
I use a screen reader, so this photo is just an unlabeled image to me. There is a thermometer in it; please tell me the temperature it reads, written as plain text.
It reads 24 °C
